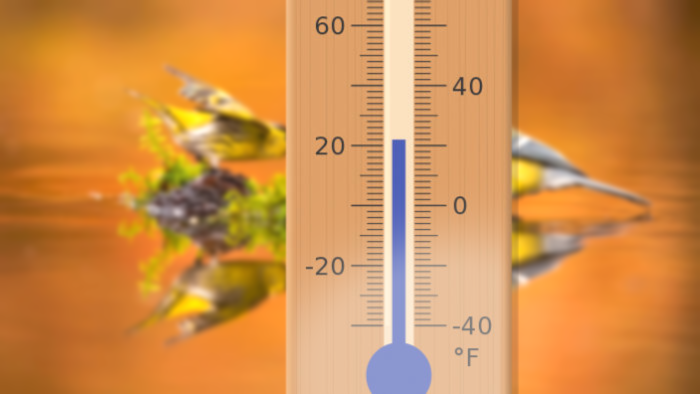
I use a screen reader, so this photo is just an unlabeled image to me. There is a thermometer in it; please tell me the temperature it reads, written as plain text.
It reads 22 °F
